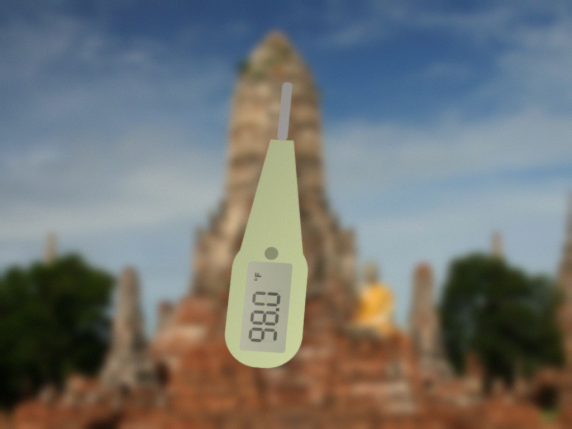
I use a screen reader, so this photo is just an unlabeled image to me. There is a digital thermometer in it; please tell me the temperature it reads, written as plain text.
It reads 98.0 °F
